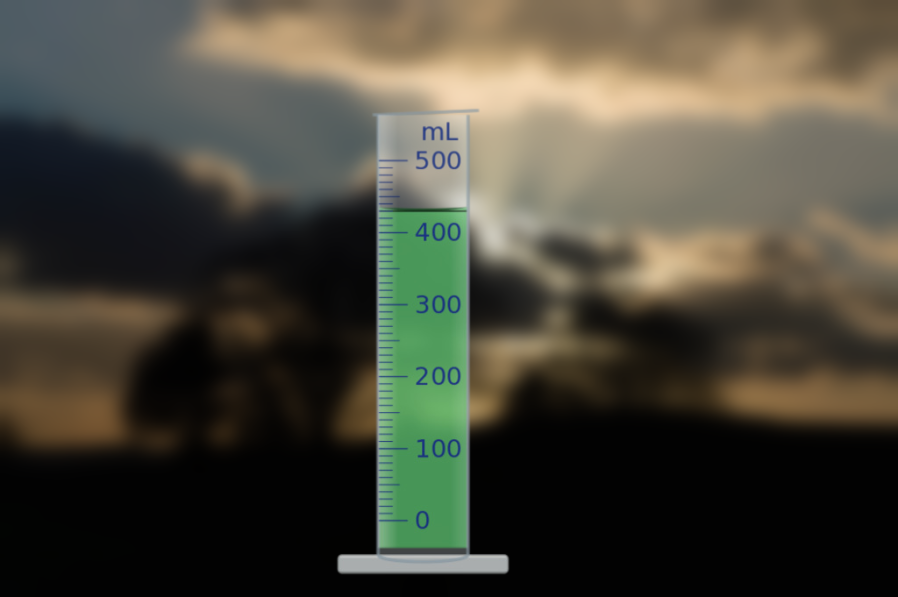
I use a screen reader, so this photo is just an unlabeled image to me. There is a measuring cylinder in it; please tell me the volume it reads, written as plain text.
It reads 430 mL
